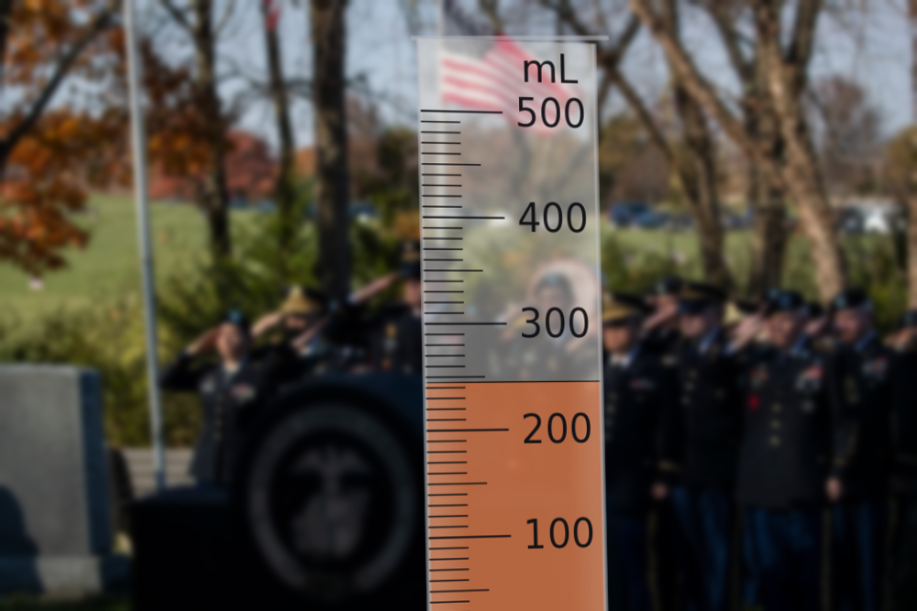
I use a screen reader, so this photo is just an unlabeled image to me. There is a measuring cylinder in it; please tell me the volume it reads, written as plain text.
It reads 245 mL
